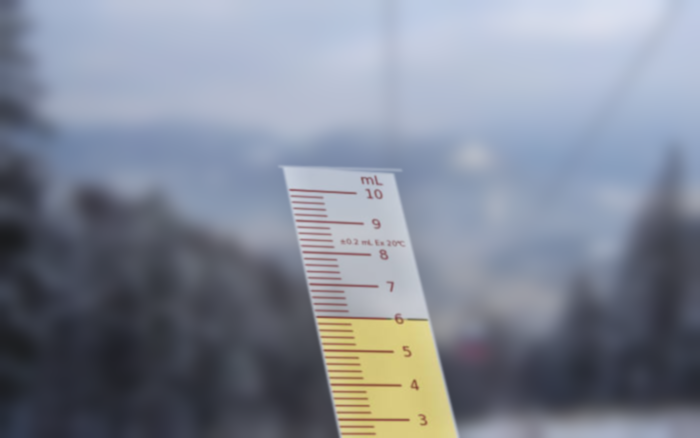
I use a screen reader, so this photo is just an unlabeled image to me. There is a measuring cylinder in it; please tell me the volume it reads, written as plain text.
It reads 6 mL
